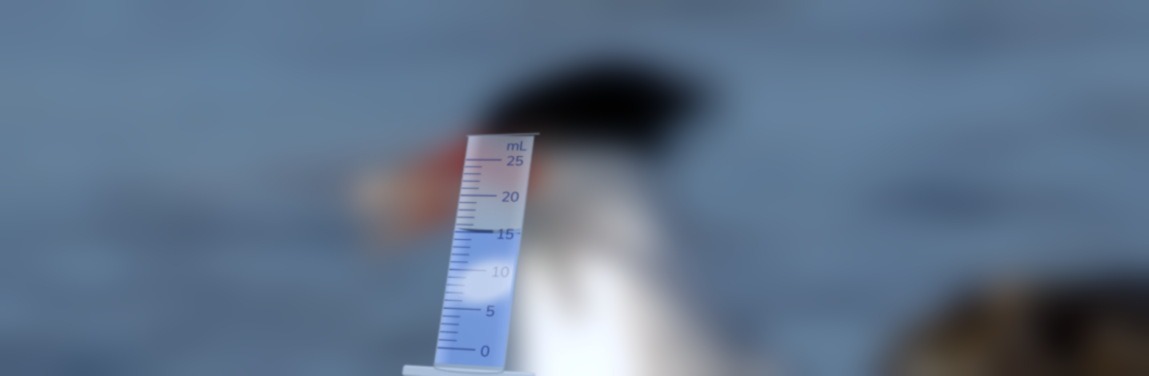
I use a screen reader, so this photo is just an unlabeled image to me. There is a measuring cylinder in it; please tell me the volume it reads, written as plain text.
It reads 15 mL
